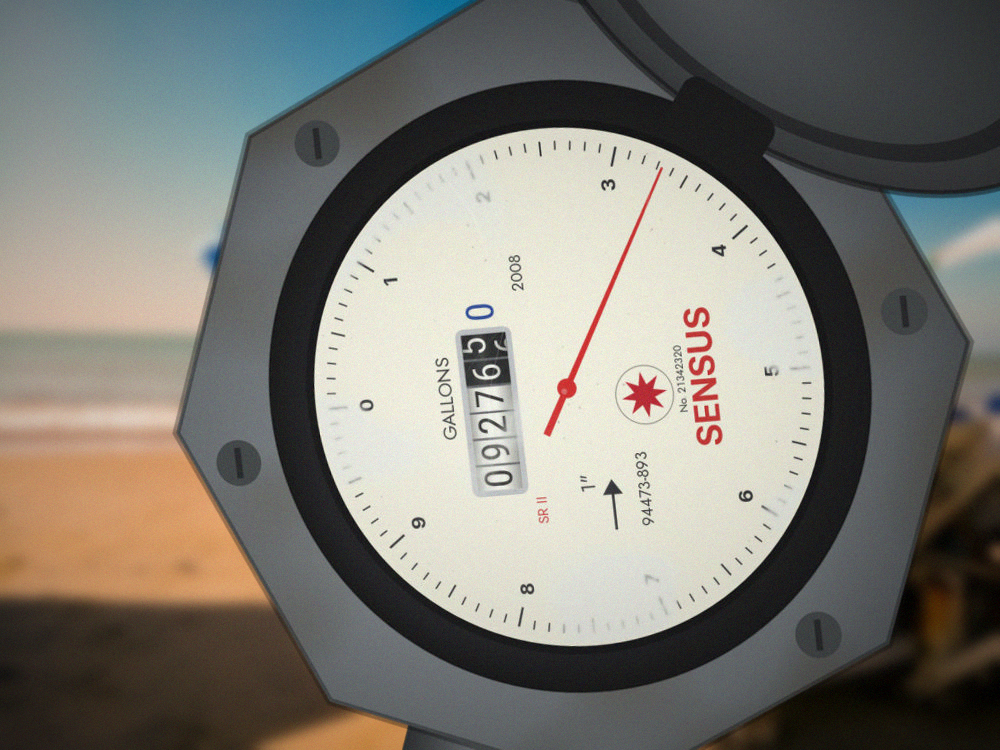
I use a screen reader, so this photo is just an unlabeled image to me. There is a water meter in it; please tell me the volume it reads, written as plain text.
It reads 927653.3 gal
